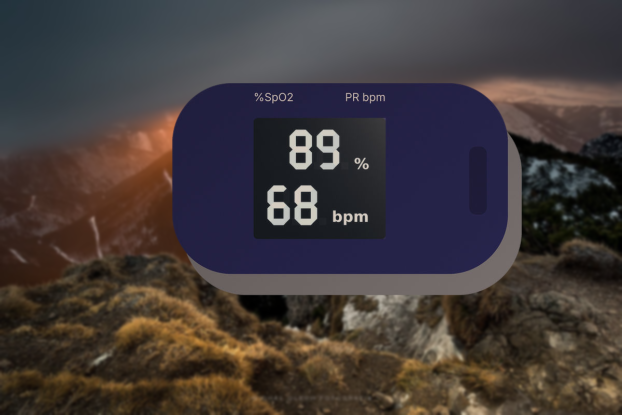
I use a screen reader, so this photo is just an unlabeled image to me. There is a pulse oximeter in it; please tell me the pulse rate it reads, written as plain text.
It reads 68 bpm
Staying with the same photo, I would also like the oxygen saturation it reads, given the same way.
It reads 89 %
